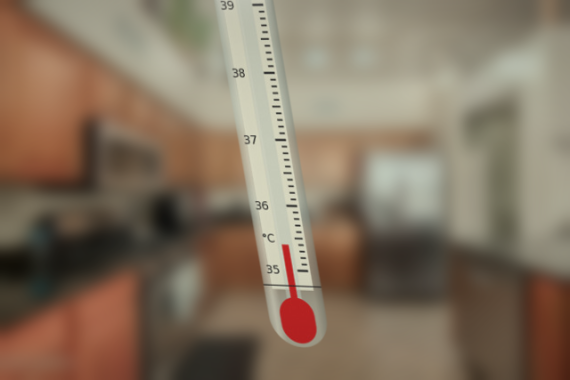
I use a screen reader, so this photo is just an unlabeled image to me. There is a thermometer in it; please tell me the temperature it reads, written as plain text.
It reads 35.4 °C
